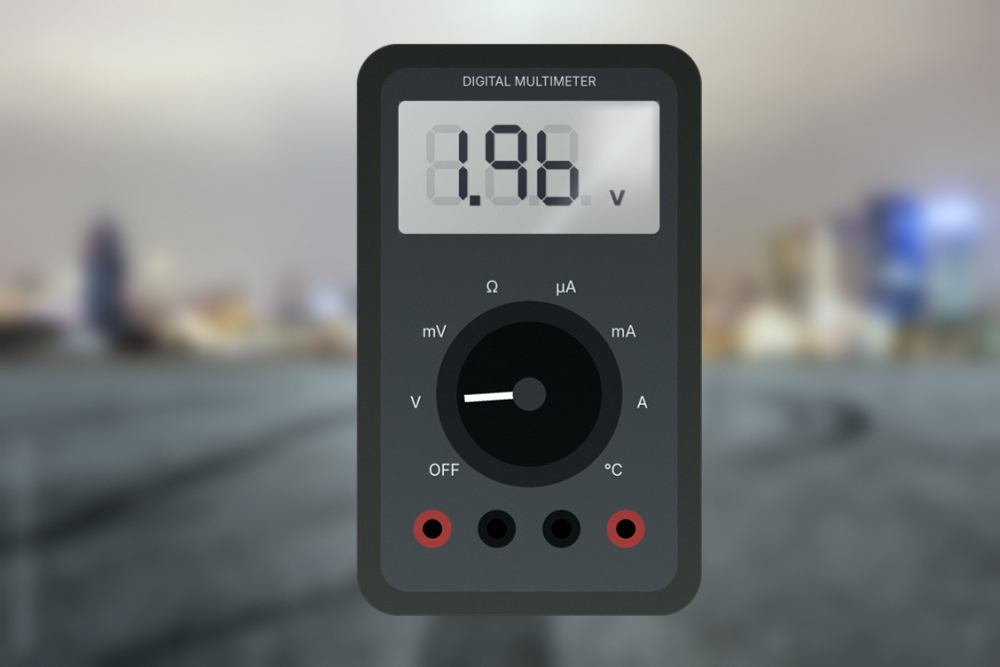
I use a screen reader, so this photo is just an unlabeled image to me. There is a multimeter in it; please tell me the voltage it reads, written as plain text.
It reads 1.96 V
